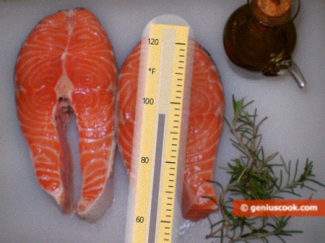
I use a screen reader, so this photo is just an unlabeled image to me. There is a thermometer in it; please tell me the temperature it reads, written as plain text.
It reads 96 °F
